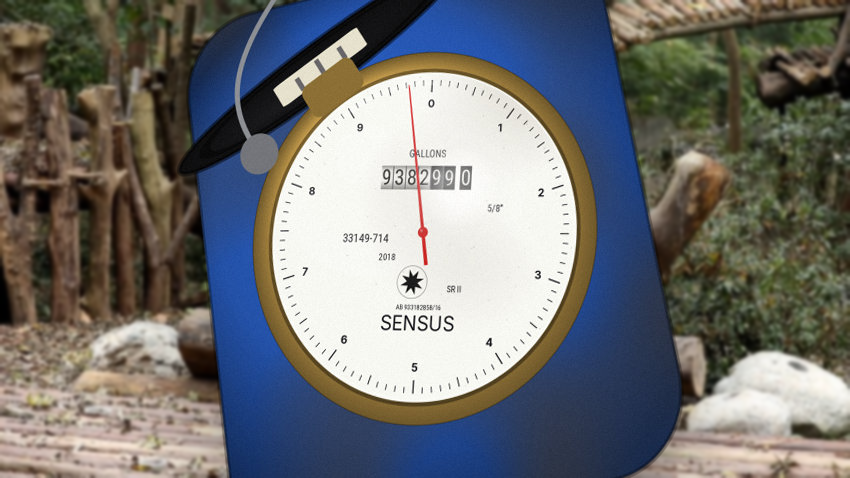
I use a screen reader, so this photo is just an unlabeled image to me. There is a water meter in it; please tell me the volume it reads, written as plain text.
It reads 9382989.7 gal
